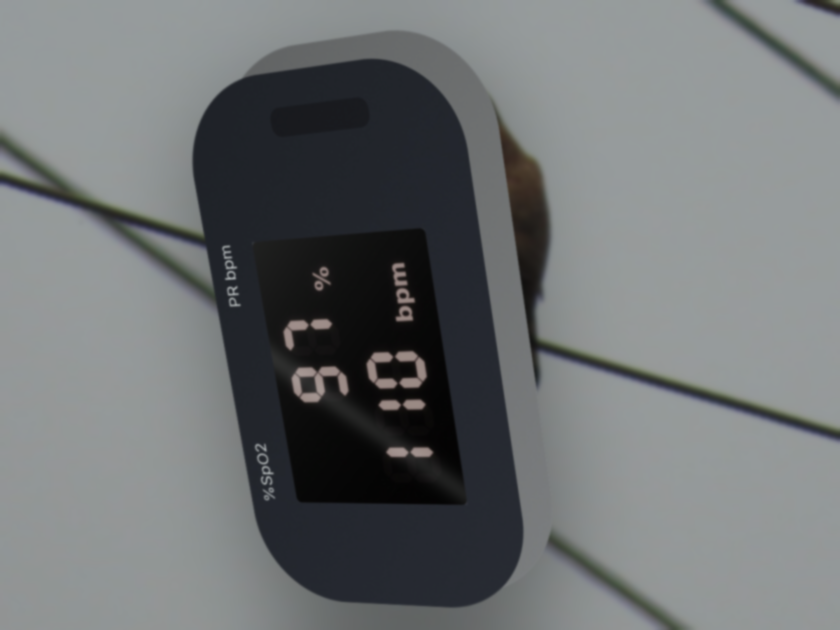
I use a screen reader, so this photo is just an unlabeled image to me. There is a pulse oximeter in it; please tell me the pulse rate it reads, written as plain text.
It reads 110 bpm
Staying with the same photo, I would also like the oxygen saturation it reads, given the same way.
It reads 97 %
